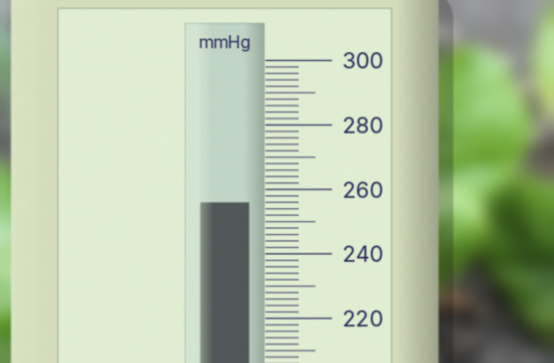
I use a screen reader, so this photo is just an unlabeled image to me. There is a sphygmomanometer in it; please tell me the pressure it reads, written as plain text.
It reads 256 mmHg
